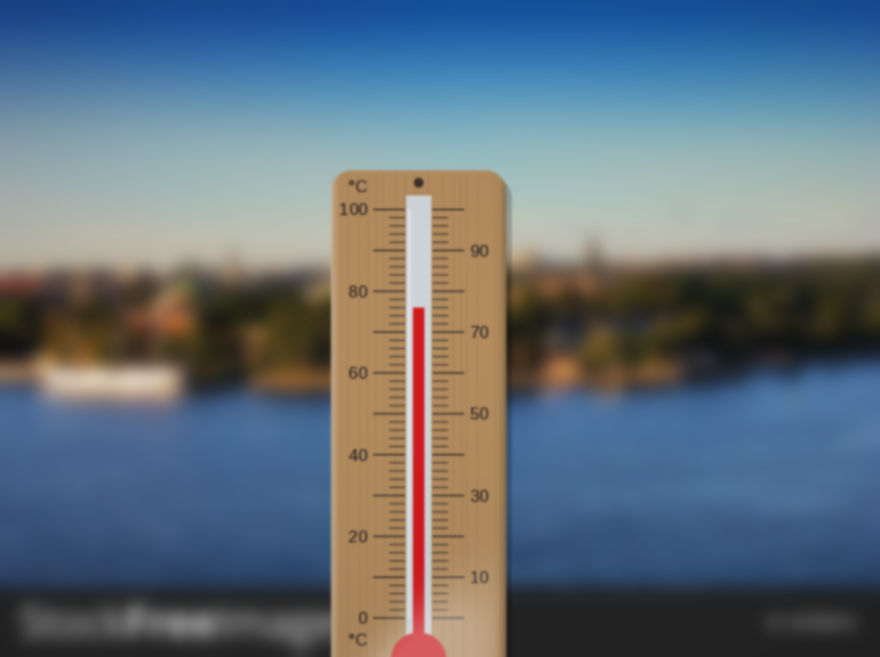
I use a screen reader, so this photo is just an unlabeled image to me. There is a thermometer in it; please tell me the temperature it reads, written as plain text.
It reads 76 °C
